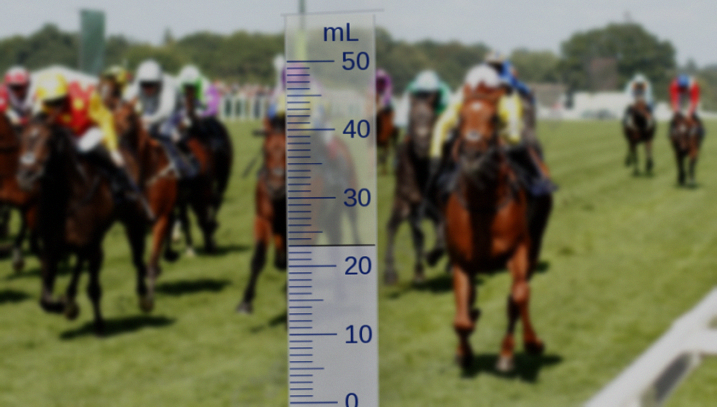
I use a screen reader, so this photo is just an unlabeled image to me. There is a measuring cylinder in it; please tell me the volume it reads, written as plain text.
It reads 23 mL
